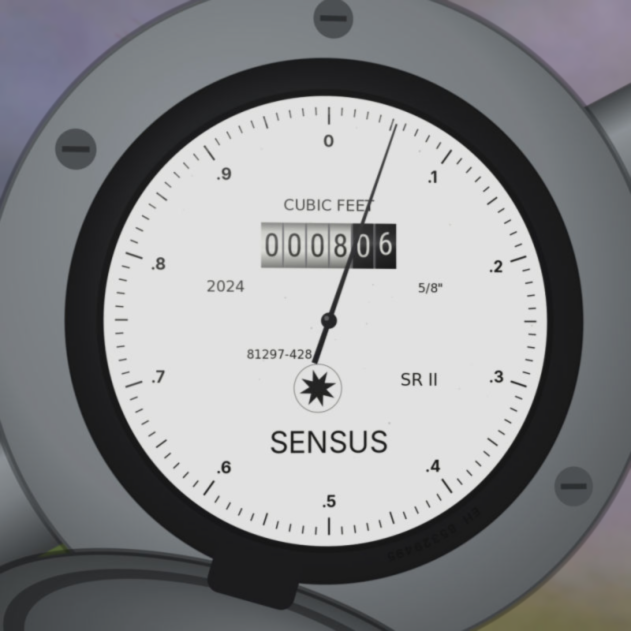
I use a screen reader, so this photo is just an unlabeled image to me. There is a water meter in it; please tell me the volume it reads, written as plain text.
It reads 806.05 ft³
